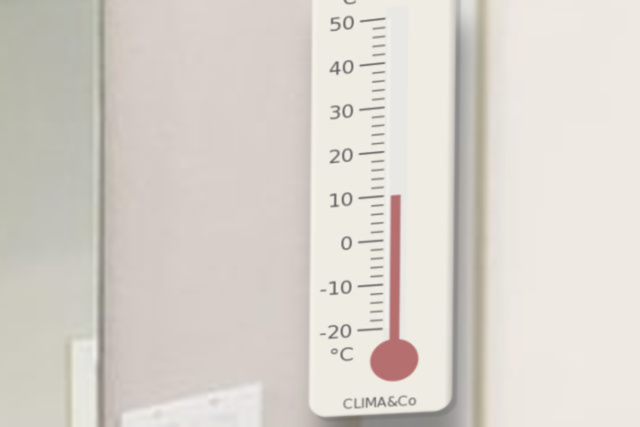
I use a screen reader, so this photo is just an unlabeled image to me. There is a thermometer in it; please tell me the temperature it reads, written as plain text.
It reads 10 °C
